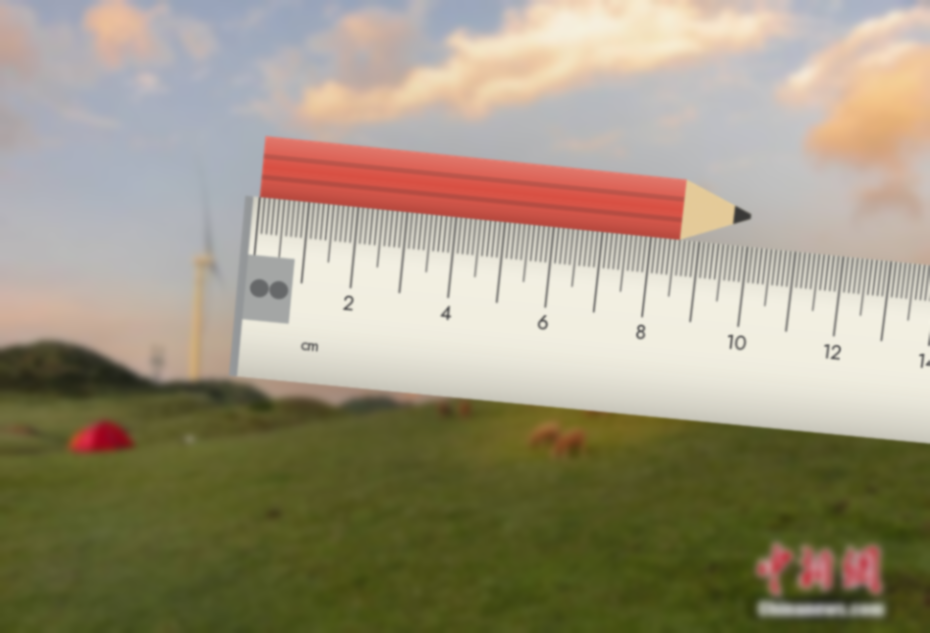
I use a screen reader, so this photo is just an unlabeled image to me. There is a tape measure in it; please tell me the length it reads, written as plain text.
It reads 10 cm
